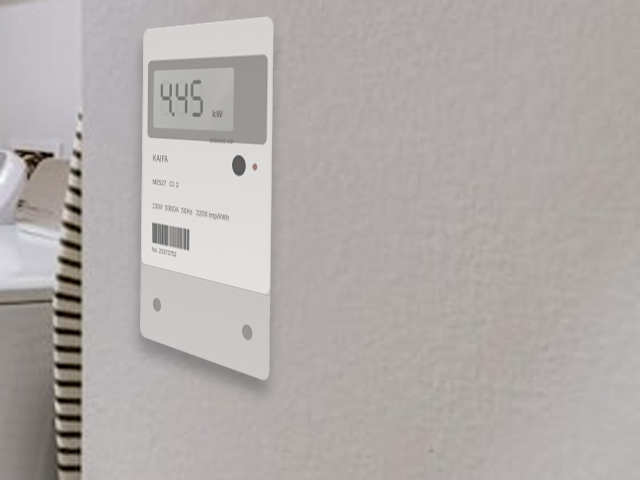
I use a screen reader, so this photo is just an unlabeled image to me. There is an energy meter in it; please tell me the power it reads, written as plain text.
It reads 4.45 kW
